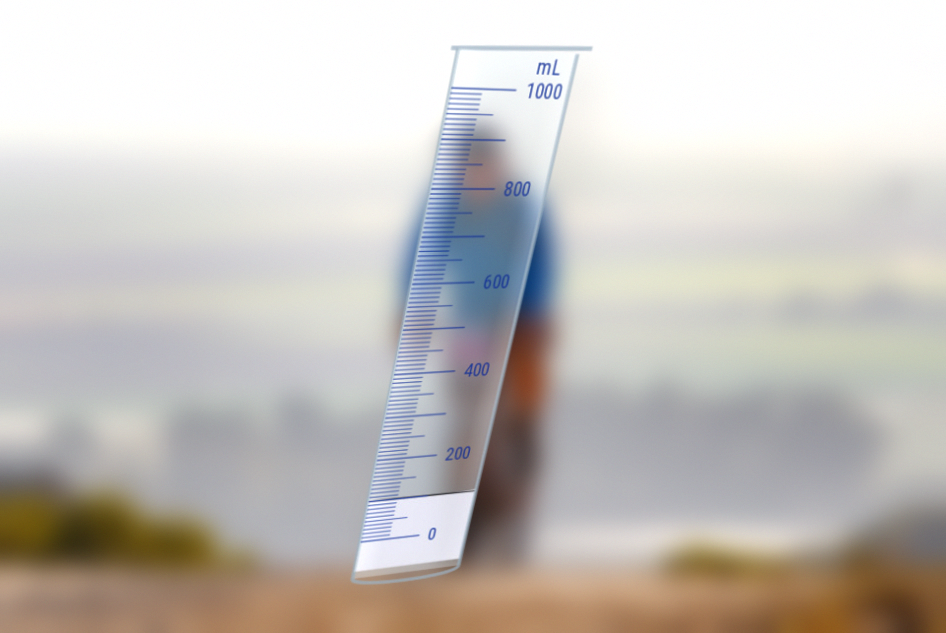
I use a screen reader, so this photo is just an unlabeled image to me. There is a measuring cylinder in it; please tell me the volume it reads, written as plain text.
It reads 100 mL
